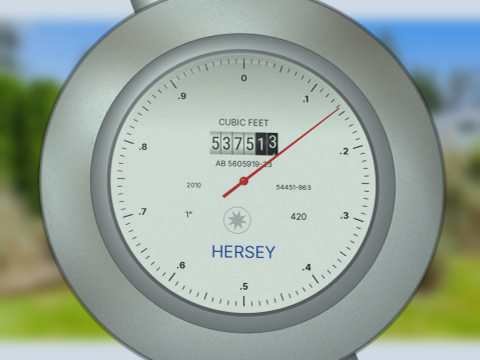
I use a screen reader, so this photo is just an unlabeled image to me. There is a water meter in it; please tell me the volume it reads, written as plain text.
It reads 537513.14 ft³
